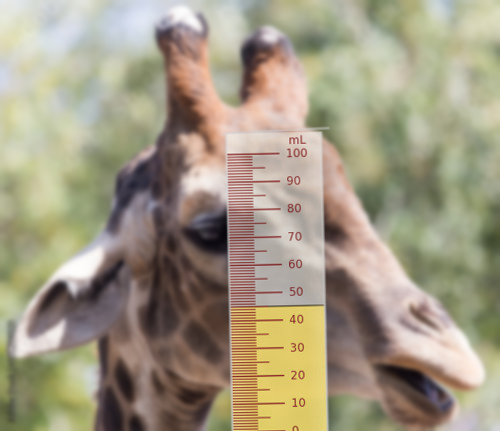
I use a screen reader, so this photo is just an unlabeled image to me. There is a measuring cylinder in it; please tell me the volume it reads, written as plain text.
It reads 45 mL
